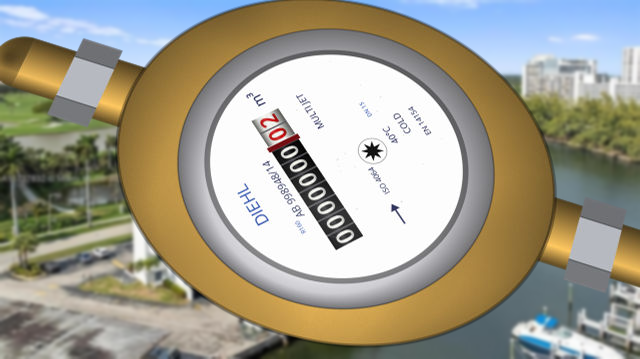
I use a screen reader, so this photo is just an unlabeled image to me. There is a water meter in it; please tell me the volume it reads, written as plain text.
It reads 0.02 m³
